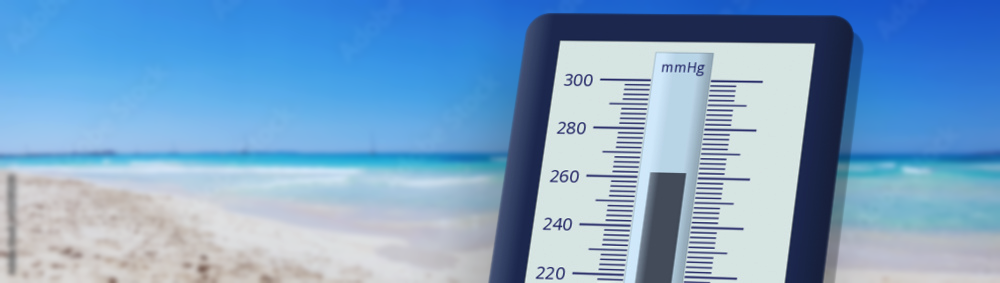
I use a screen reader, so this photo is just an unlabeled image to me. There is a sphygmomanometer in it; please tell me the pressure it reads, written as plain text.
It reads 262 mmHg
